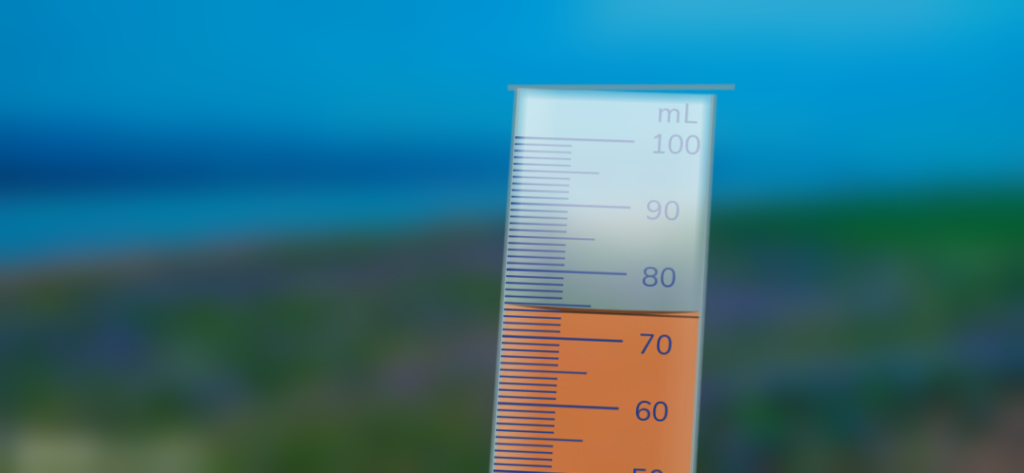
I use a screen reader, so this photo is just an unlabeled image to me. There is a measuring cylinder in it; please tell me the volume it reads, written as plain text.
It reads 74 mL
